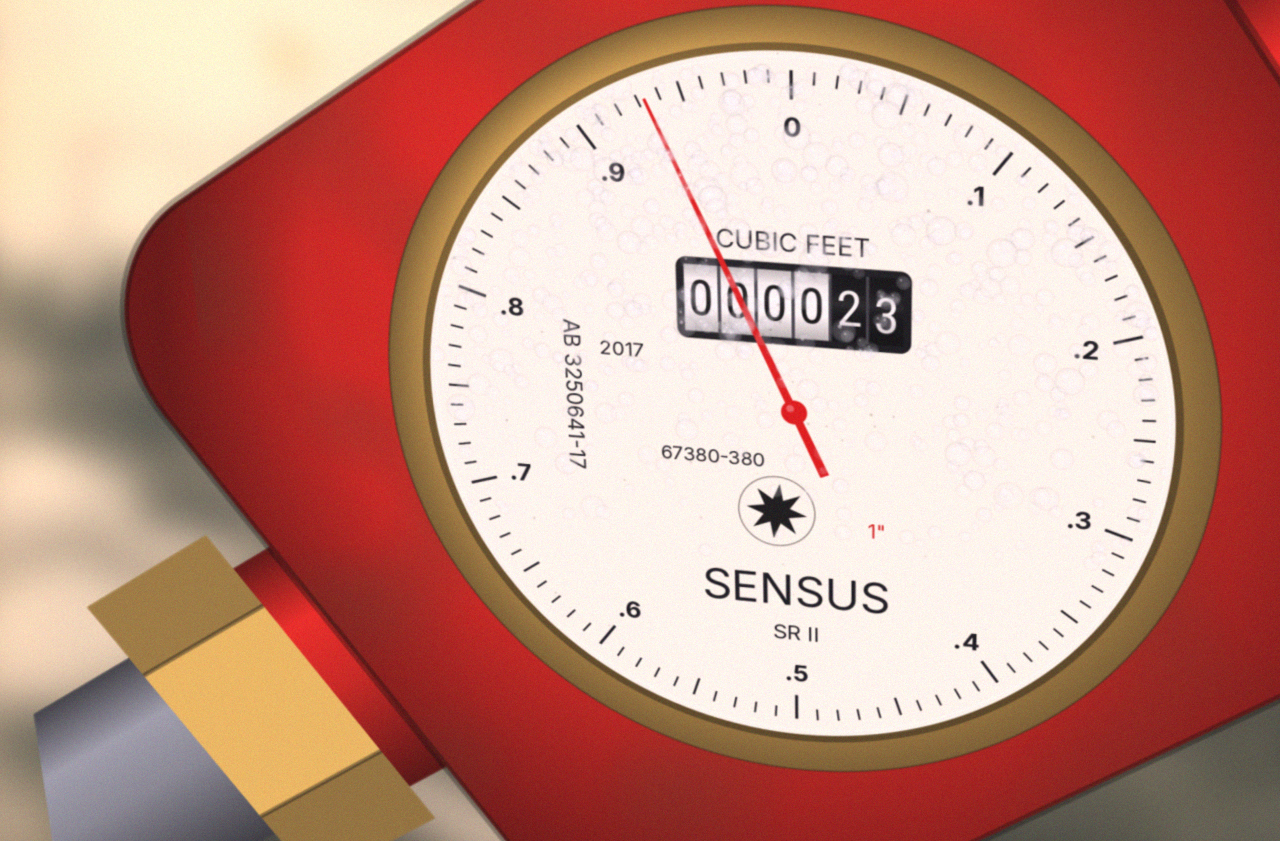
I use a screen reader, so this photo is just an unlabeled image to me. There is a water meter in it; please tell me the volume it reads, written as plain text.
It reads 22.93 ft³
